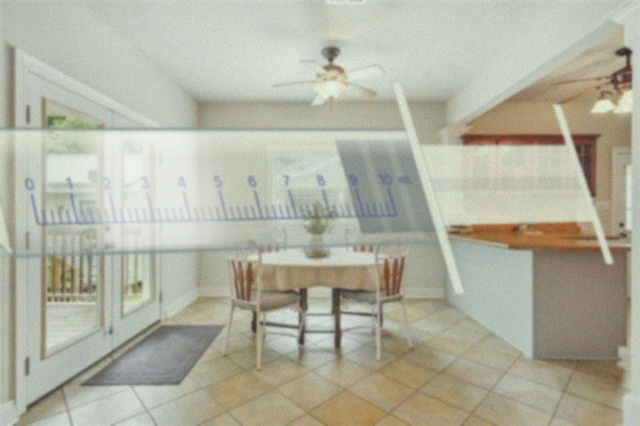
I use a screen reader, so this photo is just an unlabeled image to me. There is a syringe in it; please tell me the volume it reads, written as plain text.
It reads 8.8 mL
